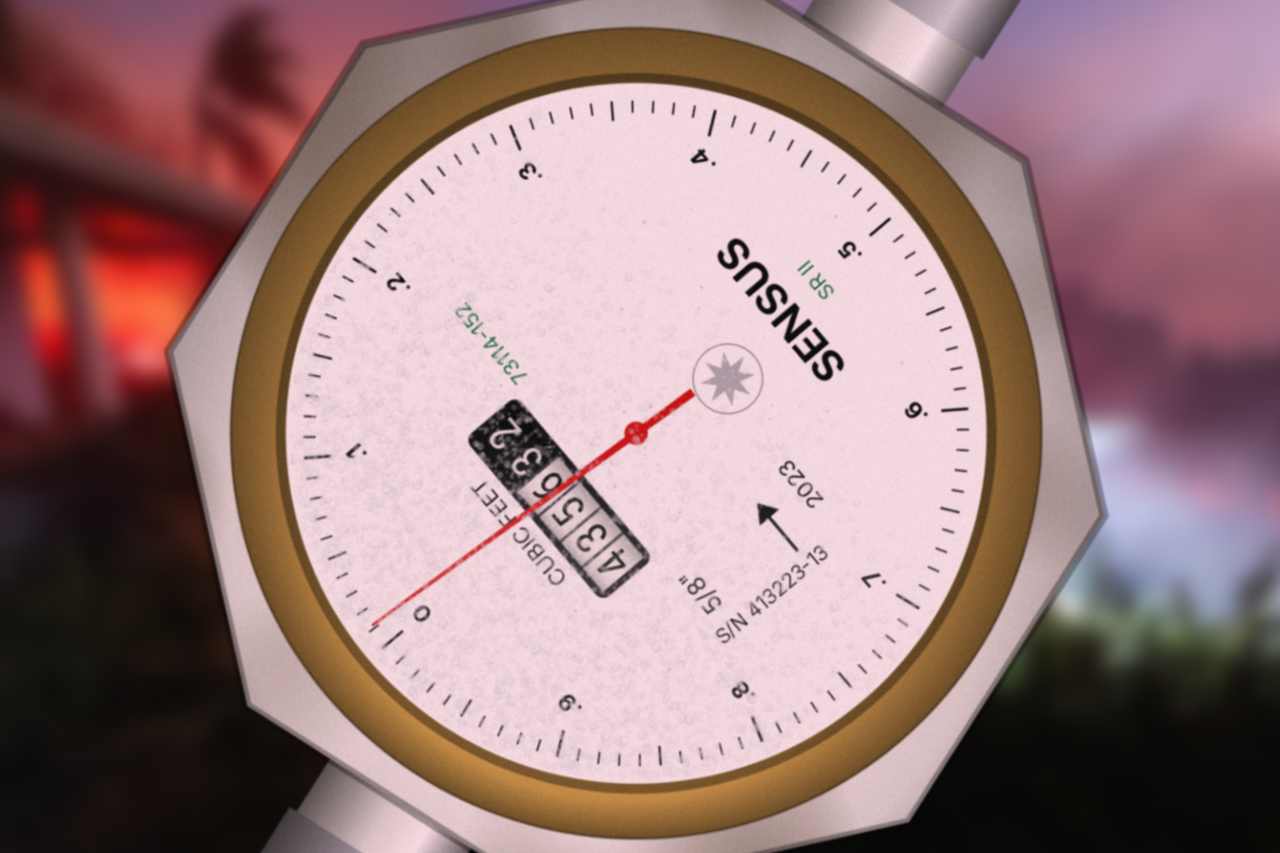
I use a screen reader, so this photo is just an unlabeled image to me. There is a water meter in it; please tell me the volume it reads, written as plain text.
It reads 435632.01 ft³
